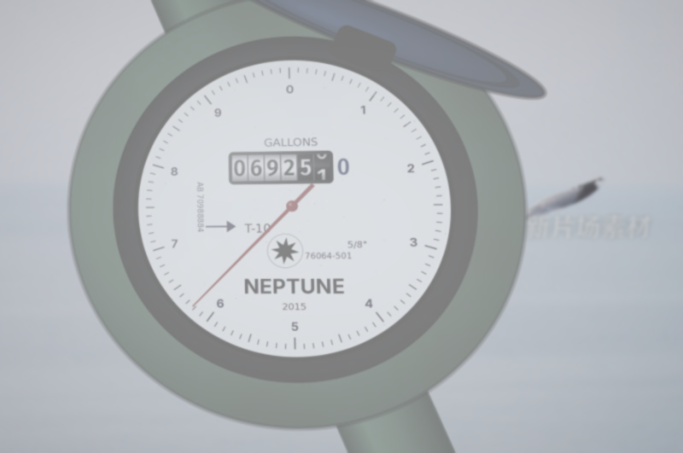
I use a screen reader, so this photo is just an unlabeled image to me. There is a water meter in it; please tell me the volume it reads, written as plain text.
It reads 692506.2 gal
